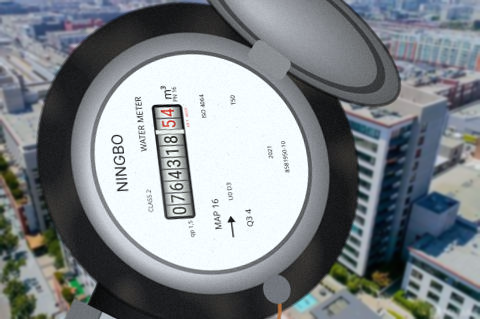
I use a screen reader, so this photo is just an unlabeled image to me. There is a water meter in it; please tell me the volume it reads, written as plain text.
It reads 764318.54 m³
